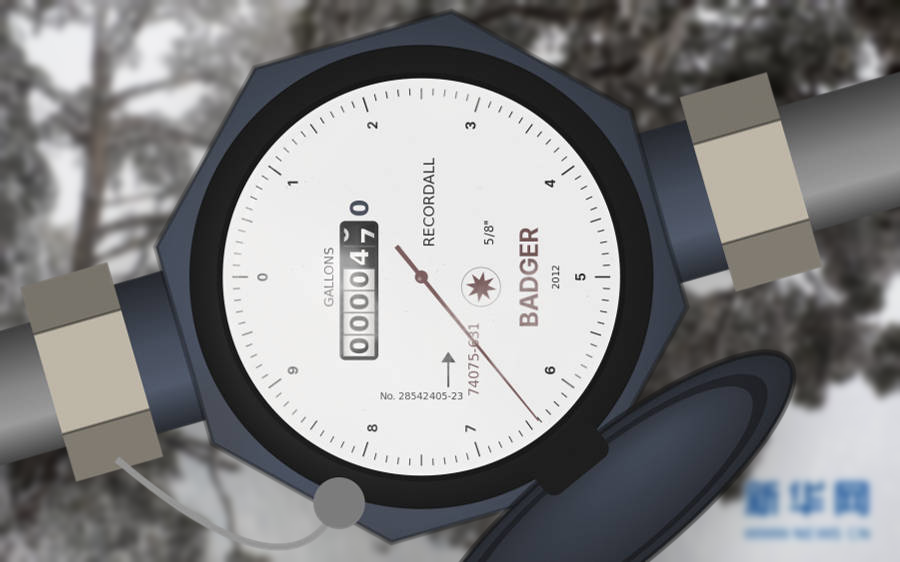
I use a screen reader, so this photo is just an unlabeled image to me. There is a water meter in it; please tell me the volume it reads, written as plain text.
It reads 466.4 gal
